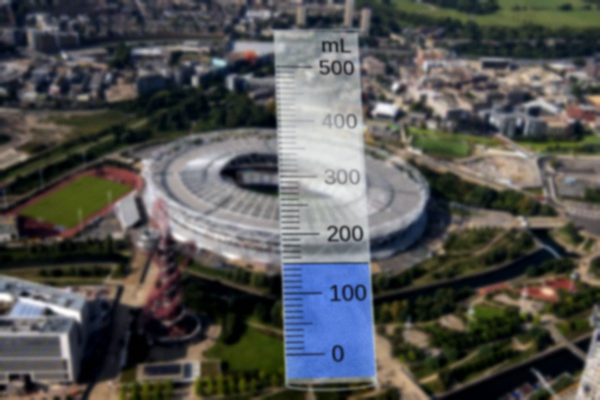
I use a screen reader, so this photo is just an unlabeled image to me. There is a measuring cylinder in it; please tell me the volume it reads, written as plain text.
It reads 150 mL
